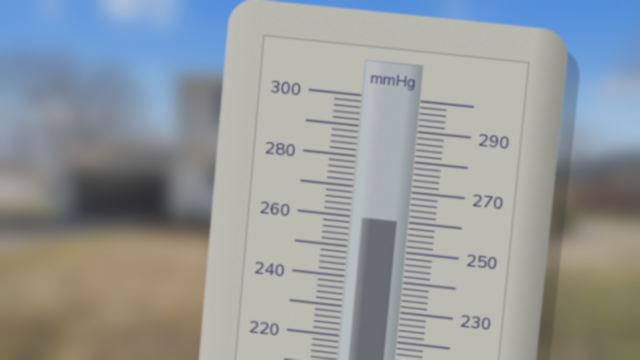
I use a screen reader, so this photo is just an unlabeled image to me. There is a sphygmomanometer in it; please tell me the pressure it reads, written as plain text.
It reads 260 mmHg
